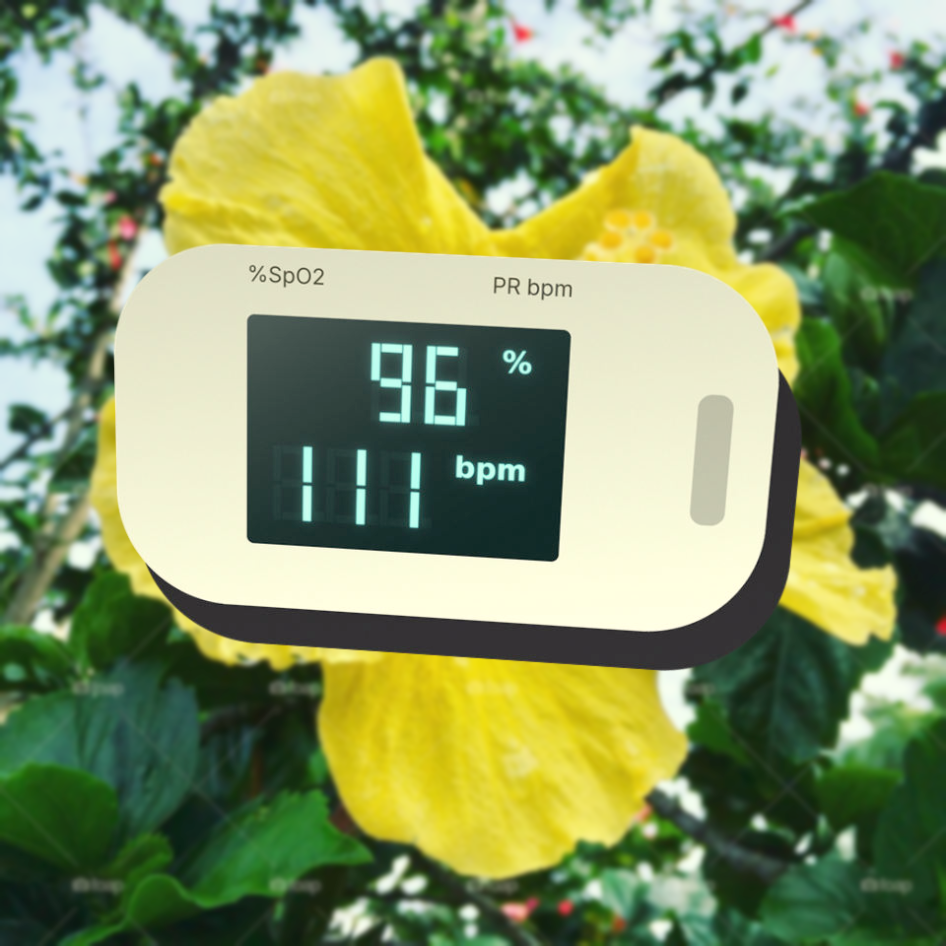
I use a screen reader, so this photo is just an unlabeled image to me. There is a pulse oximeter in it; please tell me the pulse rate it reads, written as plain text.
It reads 111 bpm
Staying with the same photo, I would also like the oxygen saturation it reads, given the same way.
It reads 96 %
